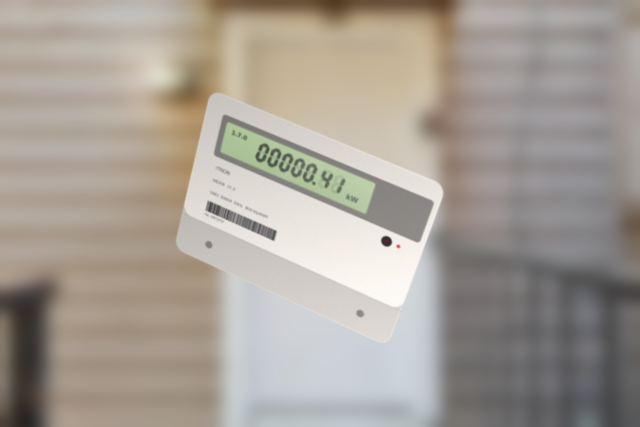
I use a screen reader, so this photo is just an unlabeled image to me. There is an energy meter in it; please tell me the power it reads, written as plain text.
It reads 0.41 kW
